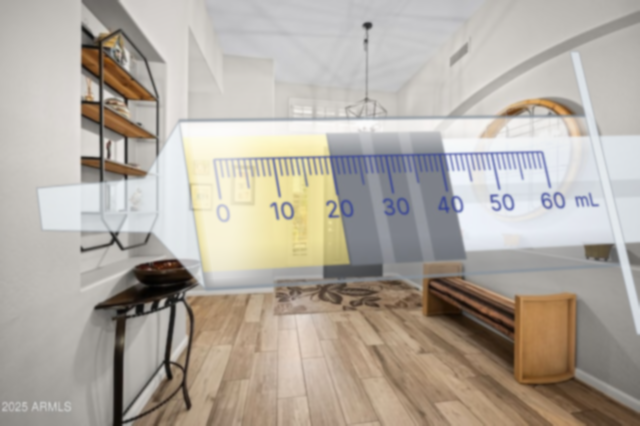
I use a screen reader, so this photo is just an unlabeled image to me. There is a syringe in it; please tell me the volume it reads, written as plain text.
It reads 20 mL
